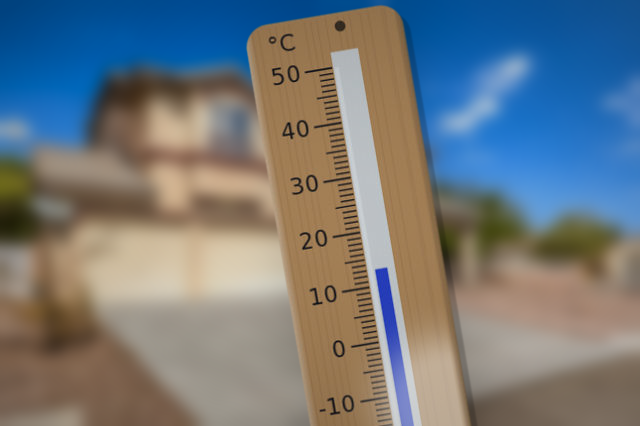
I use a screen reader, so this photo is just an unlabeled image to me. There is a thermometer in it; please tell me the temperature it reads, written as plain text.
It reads 13 °C
